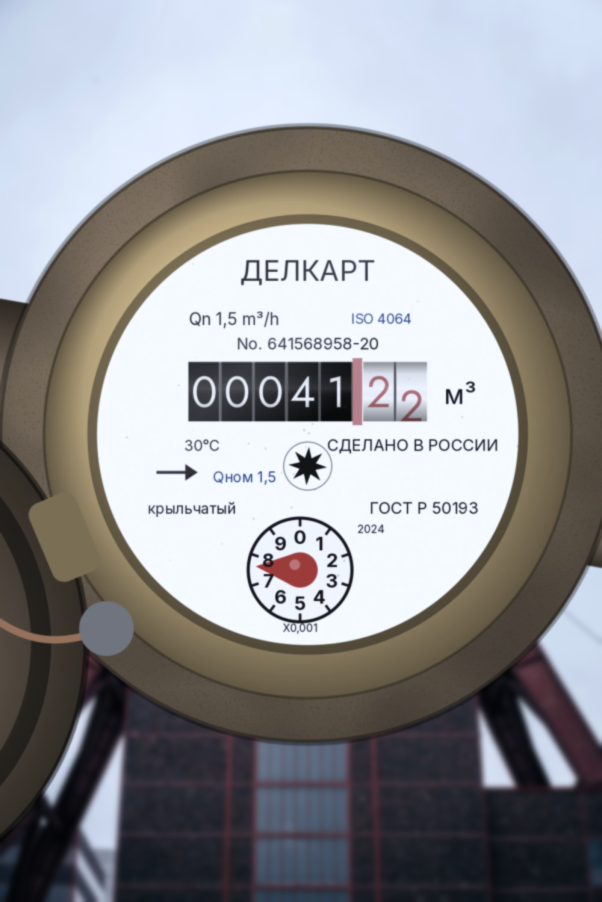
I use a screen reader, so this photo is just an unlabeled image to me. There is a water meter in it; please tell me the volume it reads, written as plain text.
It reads 41.217 m³
